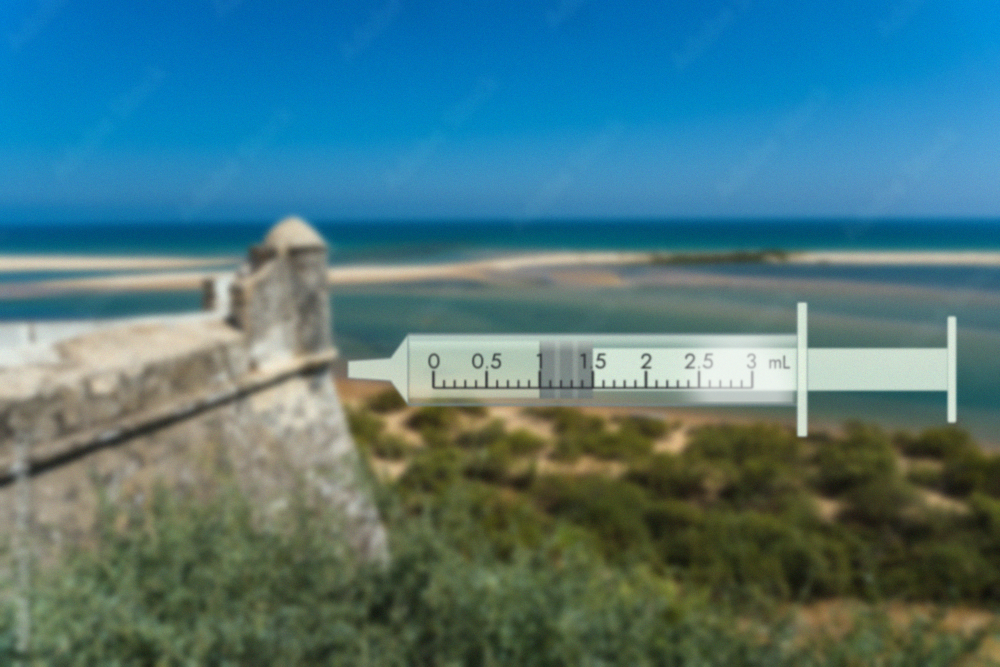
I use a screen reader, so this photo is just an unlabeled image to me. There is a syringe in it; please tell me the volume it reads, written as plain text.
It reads 1 mL
